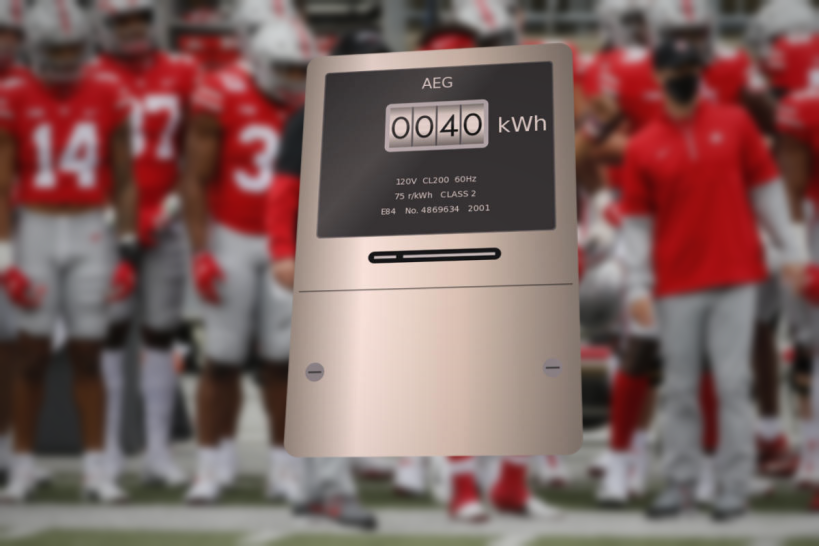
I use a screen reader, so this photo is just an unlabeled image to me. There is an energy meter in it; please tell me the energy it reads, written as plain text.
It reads 40 kWh
